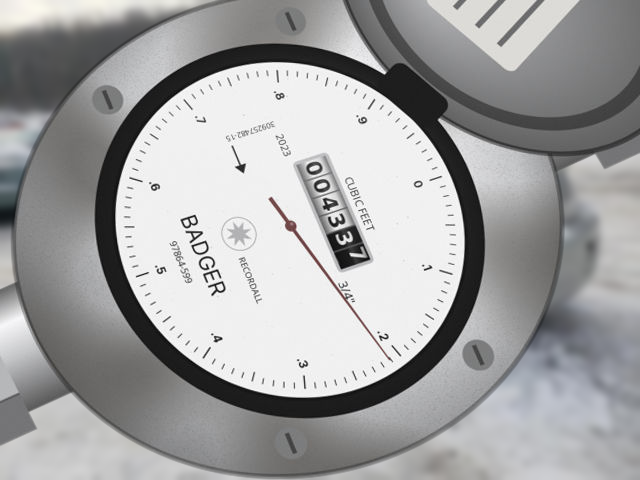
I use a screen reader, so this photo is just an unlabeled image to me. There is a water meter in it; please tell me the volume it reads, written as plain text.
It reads 4337.21 ft³
